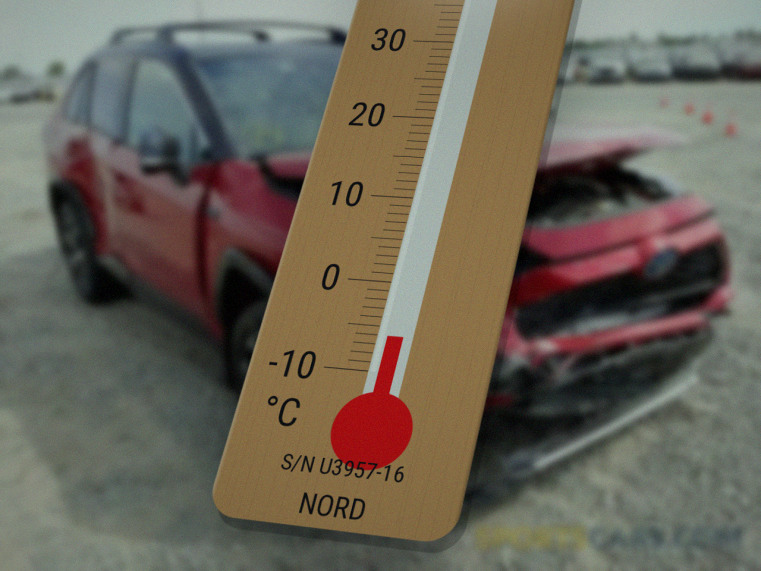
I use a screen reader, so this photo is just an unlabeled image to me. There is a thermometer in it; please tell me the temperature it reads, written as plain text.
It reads -6 °C
